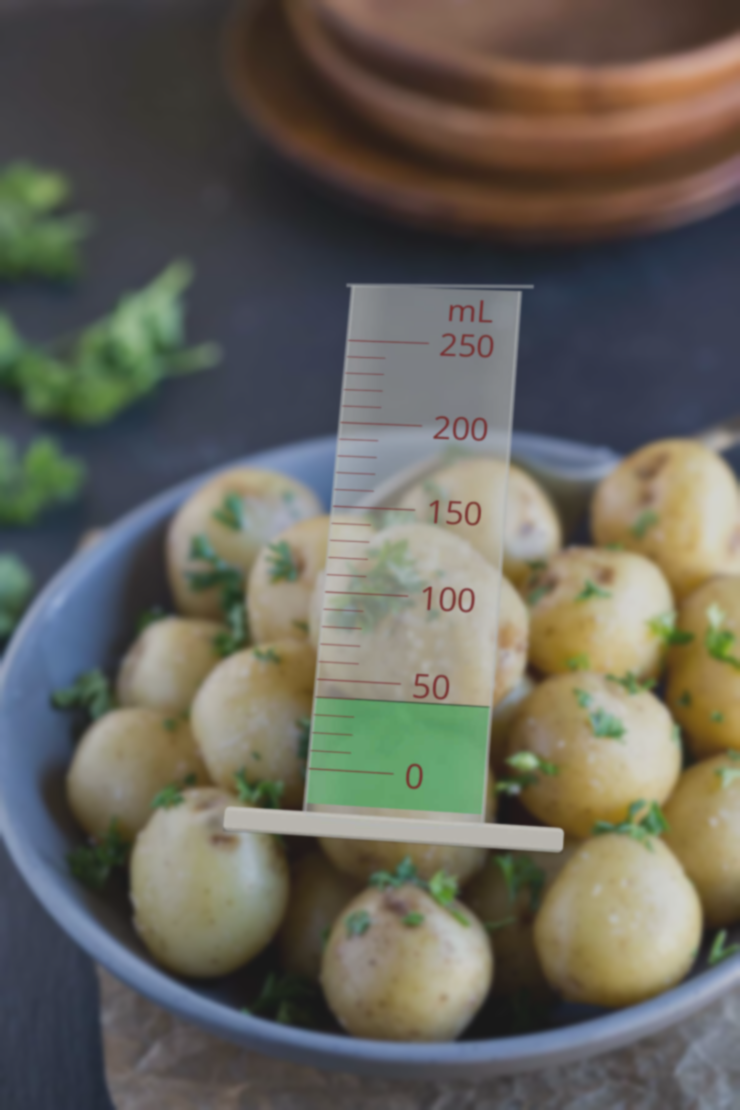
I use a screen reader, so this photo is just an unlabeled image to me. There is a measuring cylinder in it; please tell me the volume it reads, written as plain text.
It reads 40 mL
